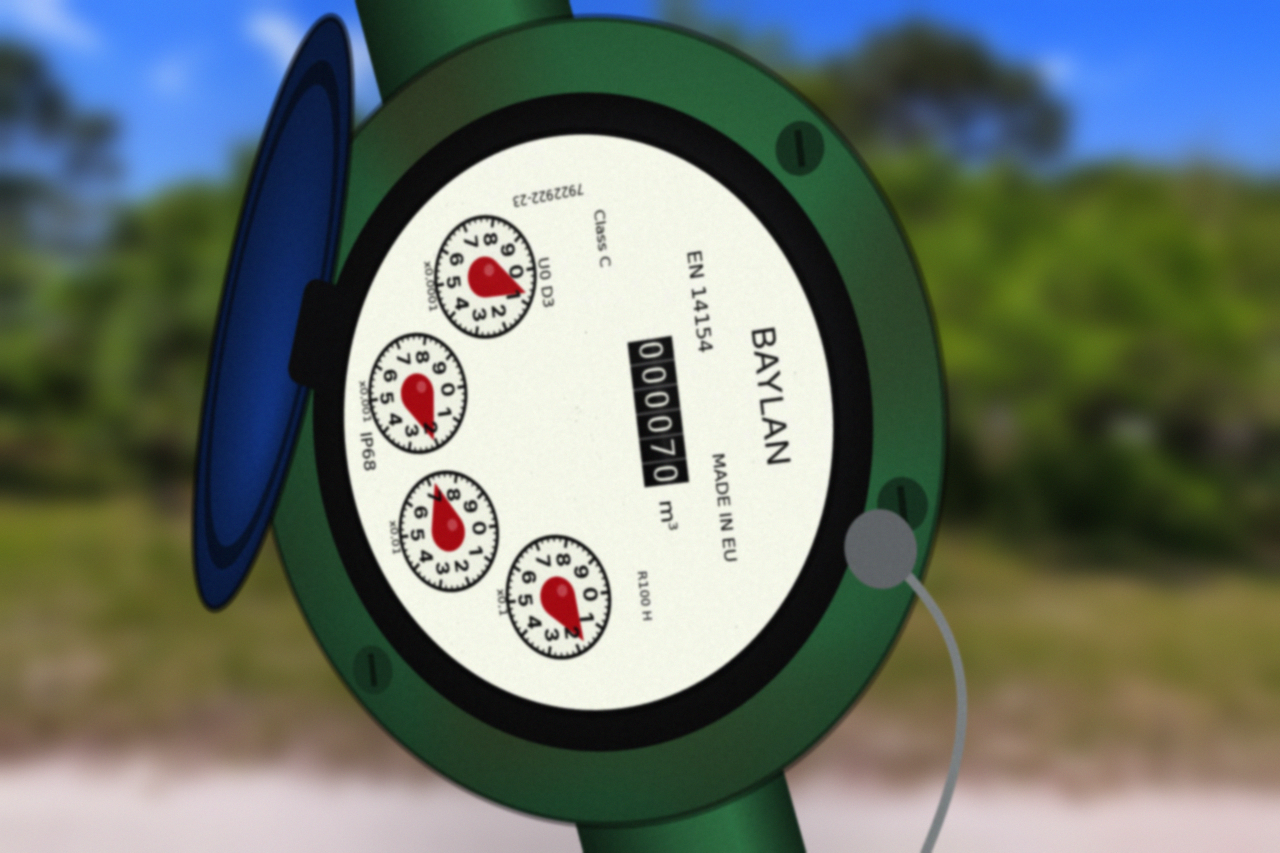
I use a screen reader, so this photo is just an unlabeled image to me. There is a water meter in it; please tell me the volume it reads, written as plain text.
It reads 70.1720 m³
